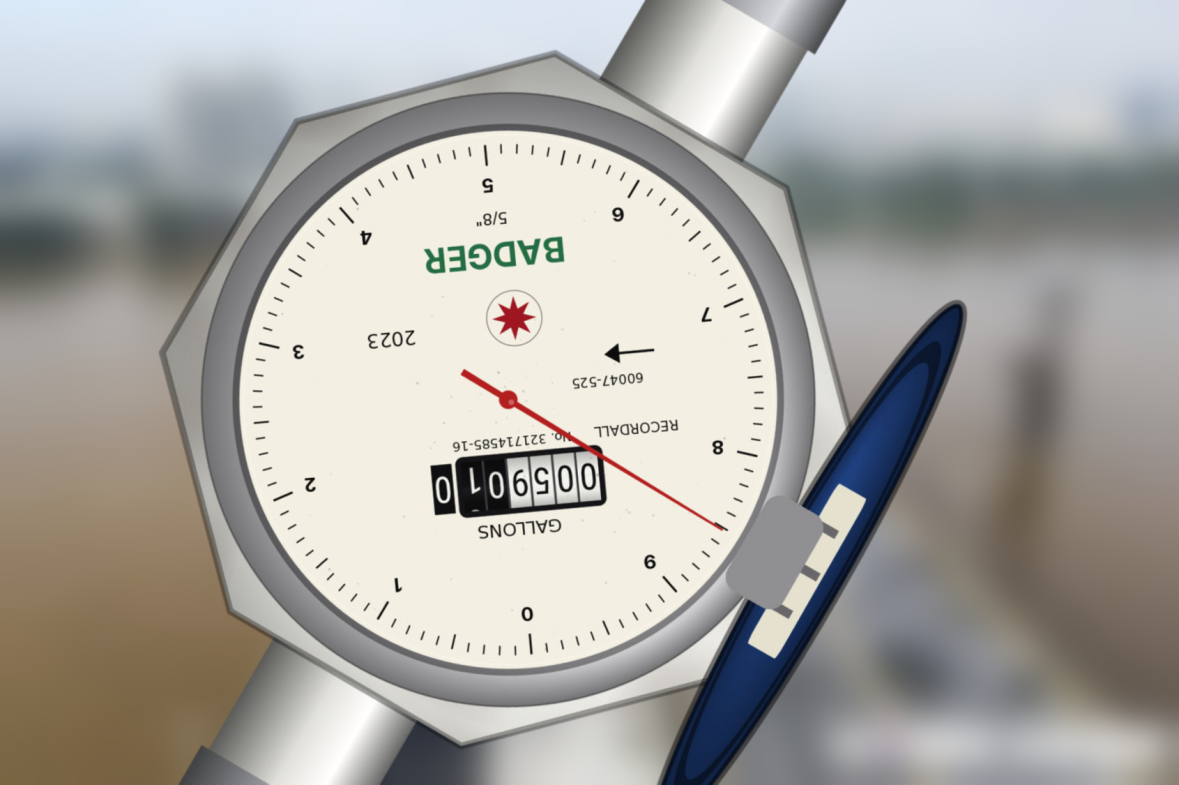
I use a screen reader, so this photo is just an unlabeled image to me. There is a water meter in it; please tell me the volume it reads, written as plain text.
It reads 59008.5 gal
